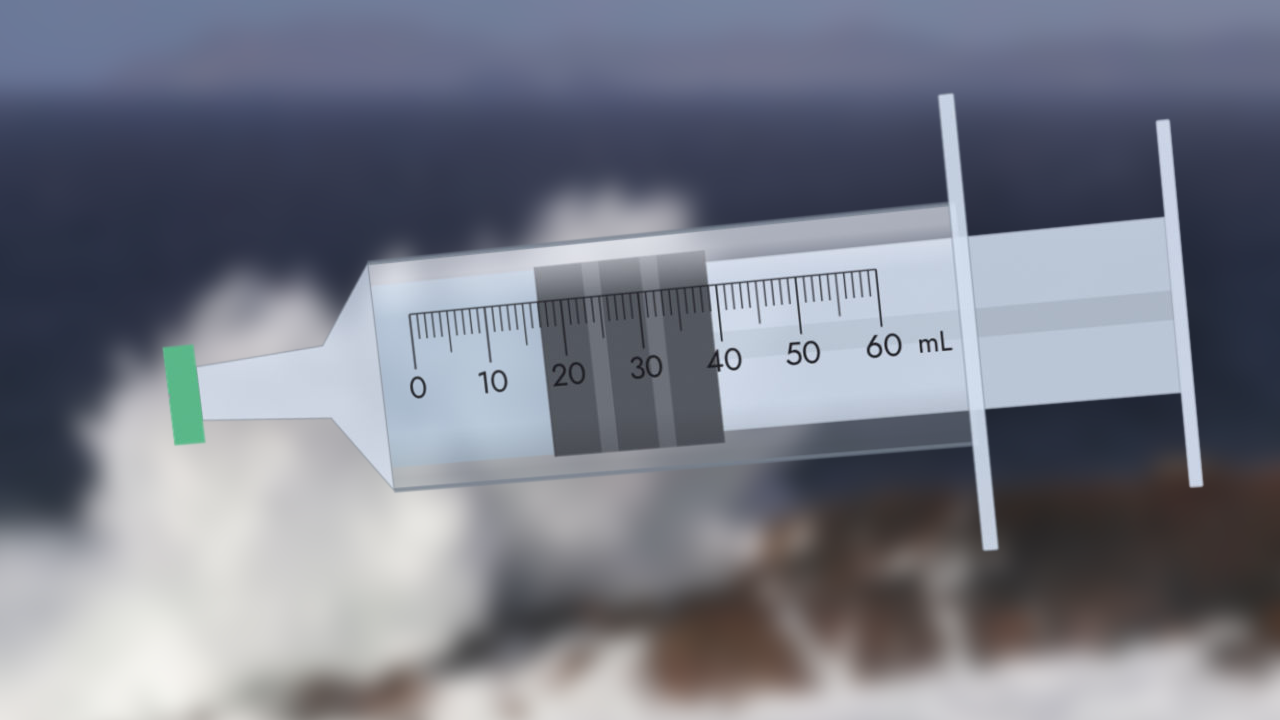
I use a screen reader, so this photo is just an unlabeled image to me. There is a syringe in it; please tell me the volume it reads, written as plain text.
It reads 17 mL
